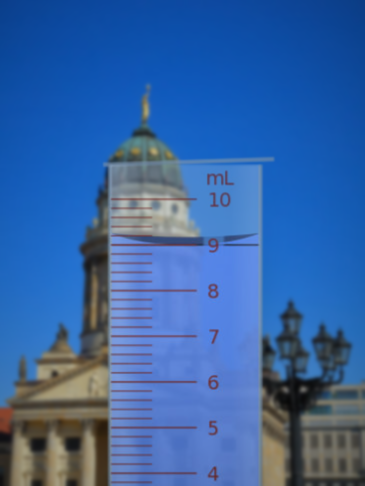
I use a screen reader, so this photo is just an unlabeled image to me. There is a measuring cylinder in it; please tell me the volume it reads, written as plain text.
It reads 9 mL
